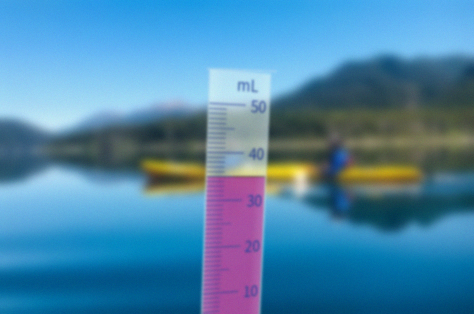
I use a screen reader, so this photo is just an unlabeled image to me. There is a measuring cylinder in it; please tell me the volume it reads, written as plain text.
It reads 35 mL
